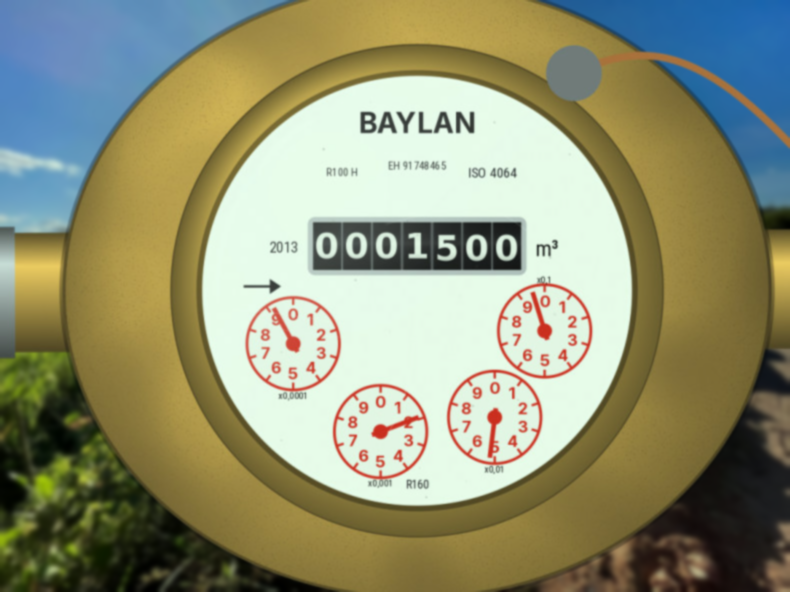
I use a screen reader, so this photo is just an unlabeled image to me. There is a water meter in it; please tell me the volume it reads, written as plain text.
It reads 1499.9519 m³
